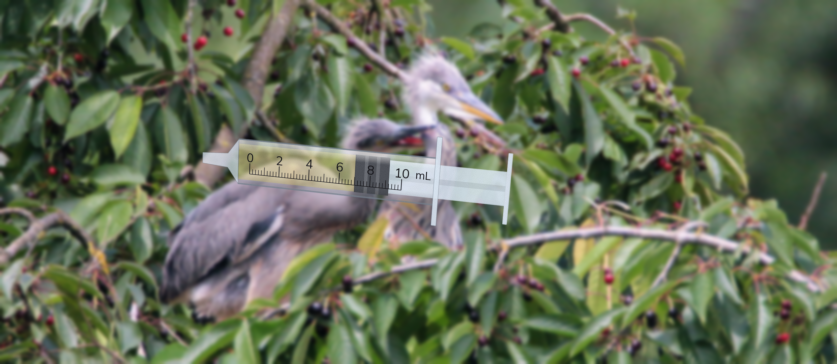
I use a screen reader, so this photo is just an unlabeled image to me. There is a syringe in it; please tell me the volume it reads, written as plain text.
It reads 7 mL
